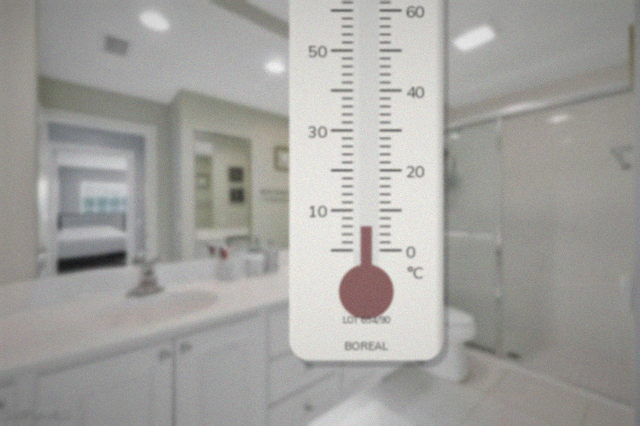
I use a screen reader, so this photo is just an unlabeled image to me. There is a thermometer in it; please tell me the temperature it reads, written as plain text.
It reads 6 °C
